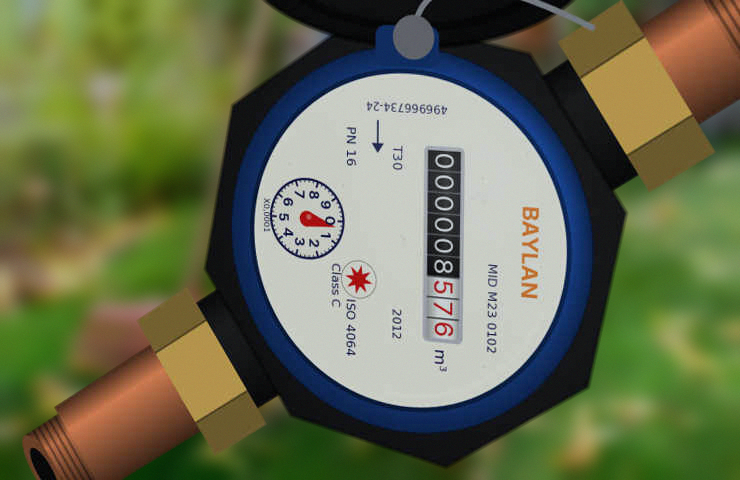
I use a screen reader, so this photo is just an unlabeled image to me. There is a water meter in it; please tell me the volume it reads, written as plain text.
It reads 8.5760 m³
